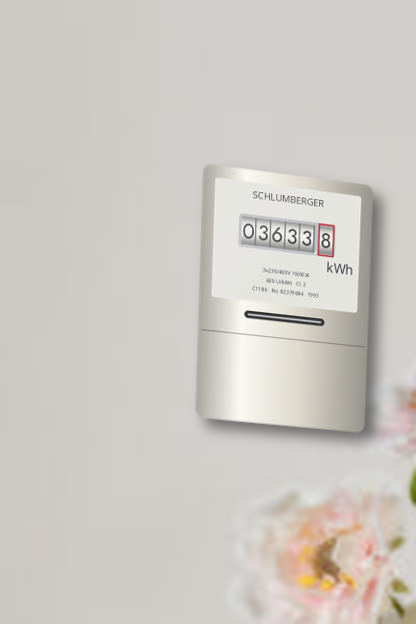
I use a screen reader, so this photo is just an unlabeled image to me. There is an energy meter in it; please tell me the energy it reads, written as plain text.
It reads 3633.8 kWh
